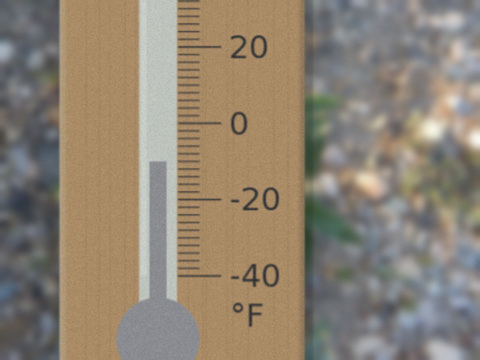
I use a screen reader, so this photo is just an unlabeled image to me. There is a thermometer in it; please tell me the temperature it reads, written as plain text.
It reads -10 °F
